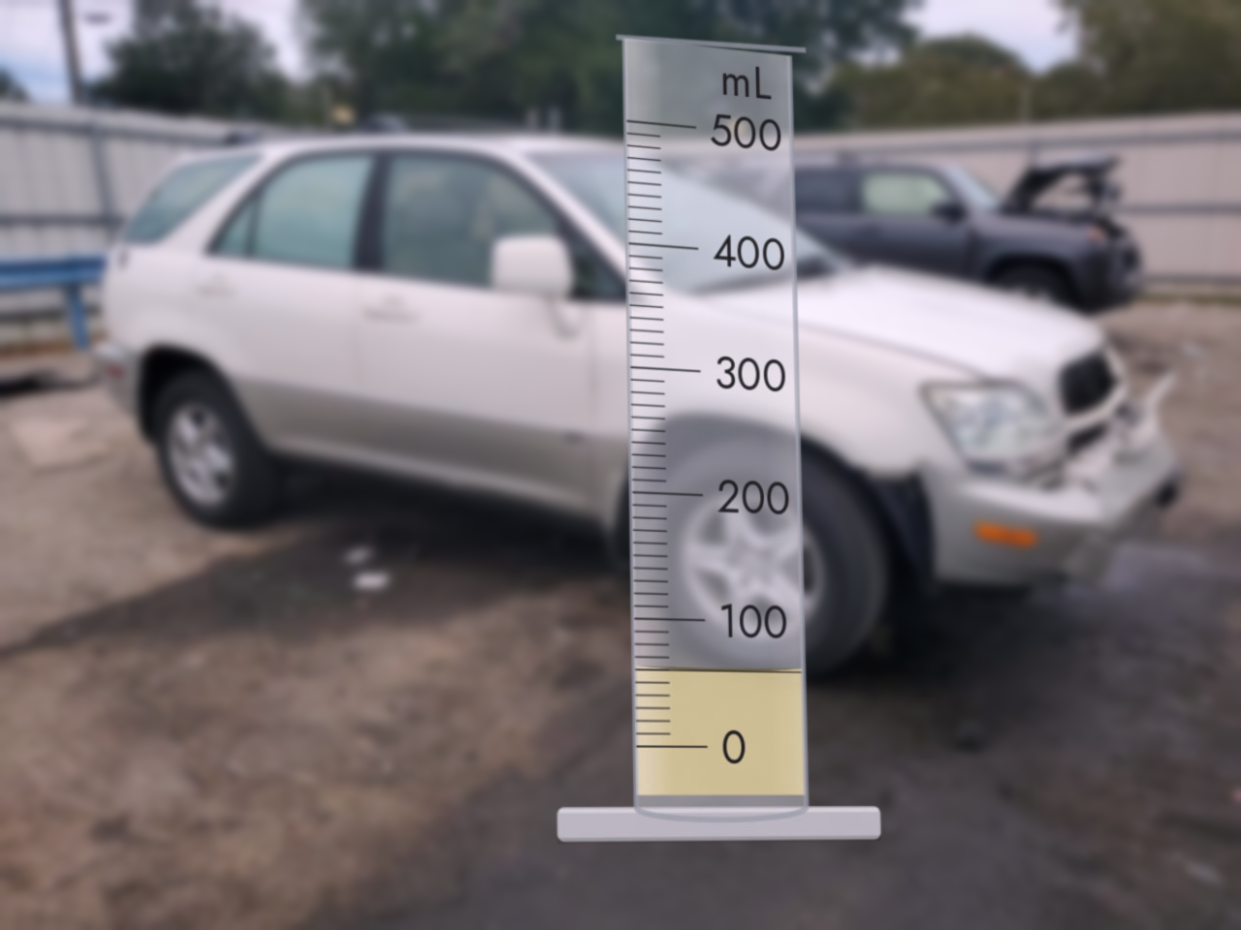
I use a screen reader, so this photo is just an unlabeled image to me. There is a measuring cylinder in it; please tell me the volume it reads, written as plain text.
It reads 60 mL
